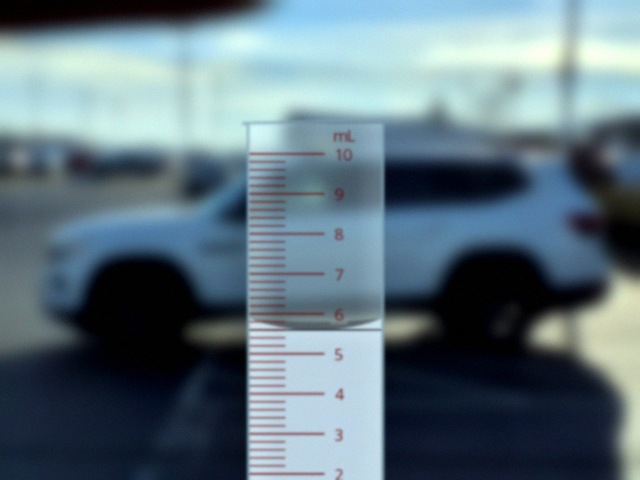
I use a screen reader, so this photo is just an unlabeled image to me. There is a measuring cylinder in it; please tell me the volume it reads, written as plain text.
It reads 5.6 mL
